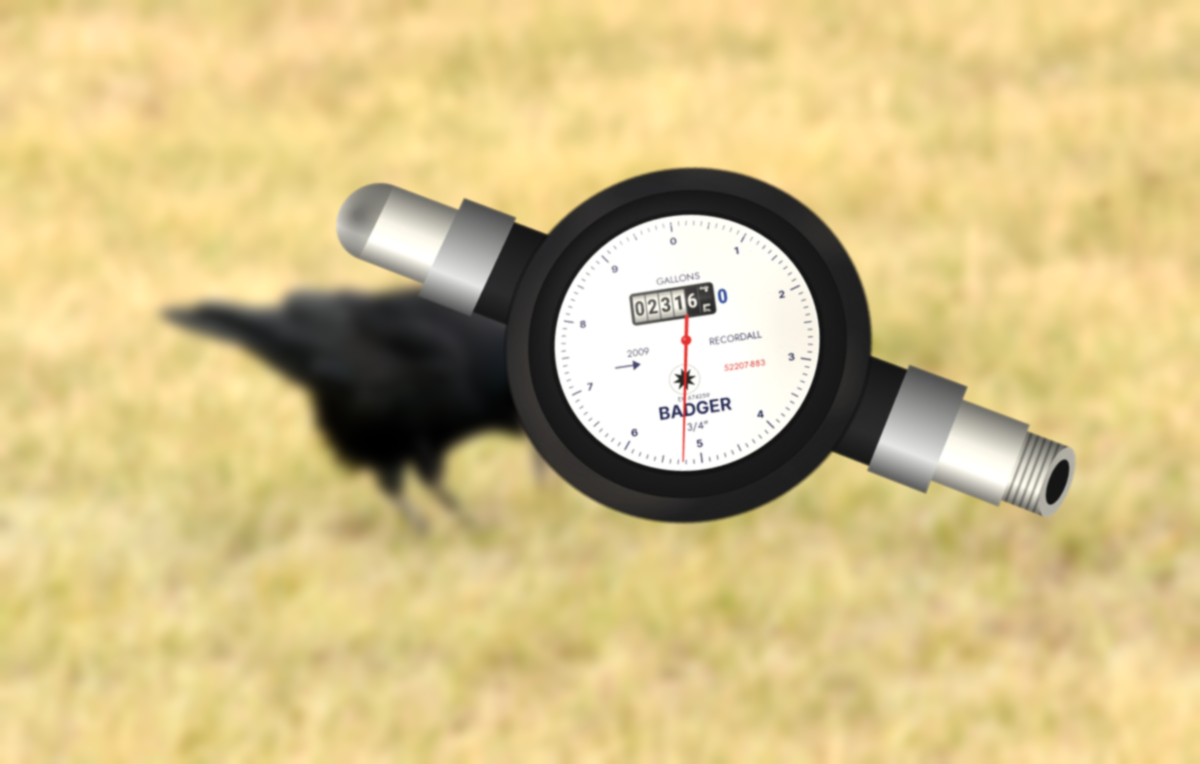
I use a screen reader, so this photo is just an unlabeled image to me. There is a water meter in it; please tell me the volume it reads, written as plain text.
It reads 231645.2 gal
